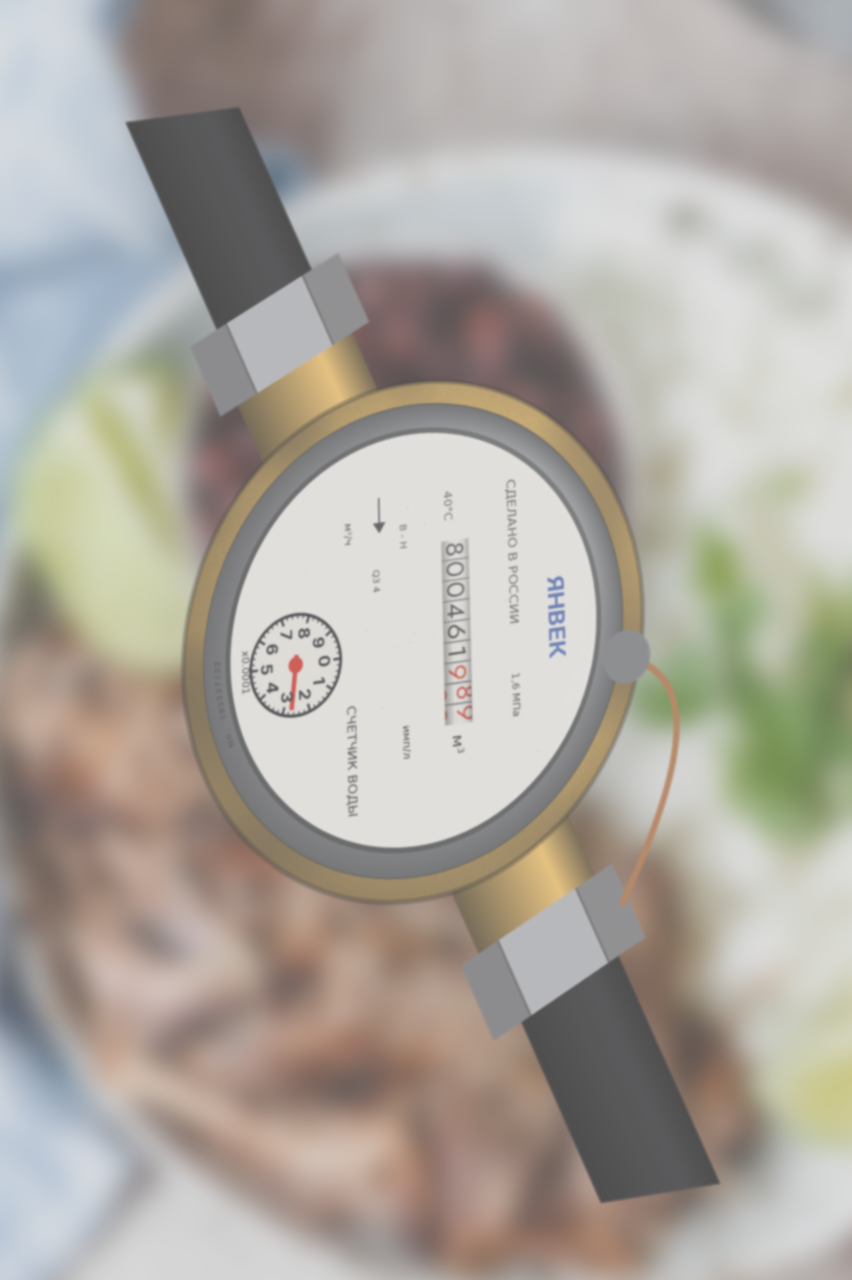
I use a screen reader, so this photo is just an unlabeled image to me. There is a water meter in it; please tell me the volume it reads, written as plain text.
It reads 800461.9892 m³
